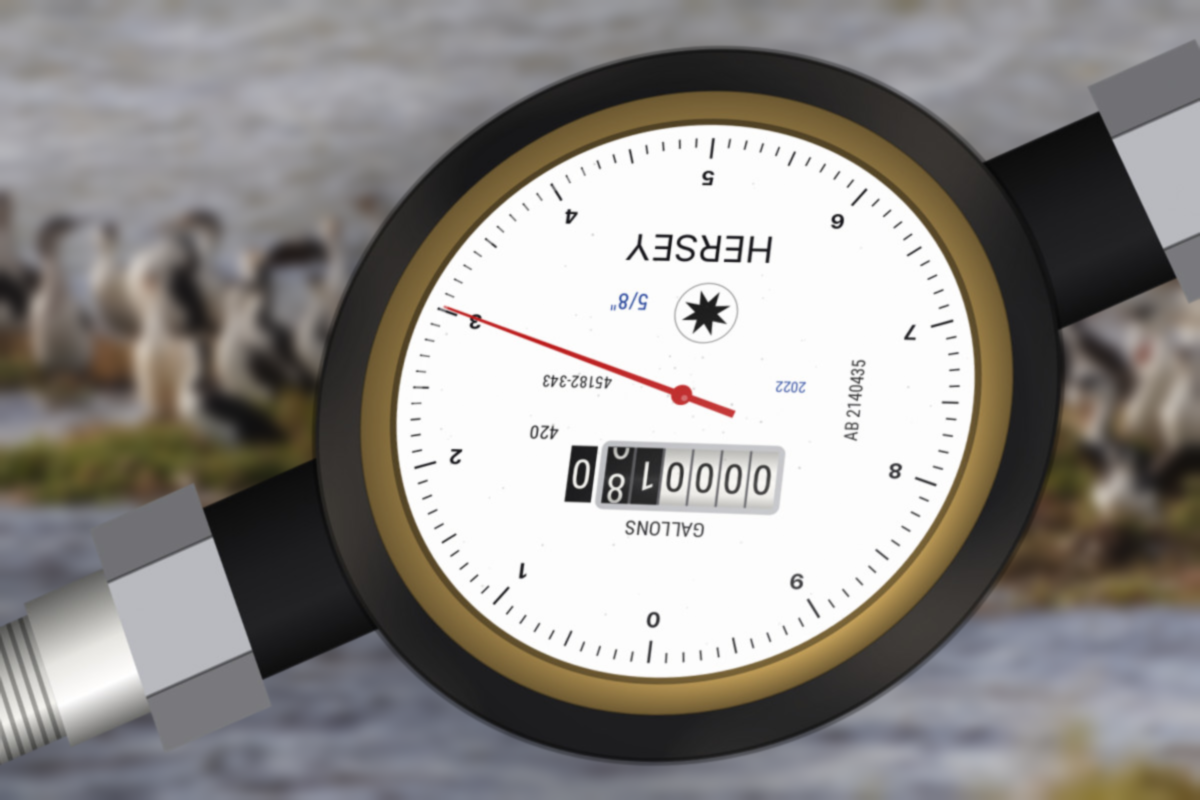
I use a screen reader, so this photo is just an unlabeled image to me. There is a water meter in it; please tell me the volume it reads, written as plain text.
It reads 183.0 gal
